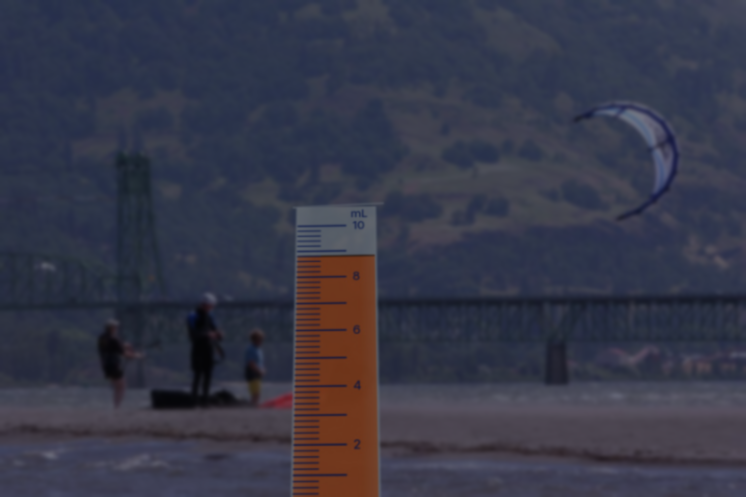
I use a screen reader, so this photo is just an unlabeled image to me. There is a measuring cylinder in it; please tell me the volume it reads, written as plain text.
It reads 8.8 mL
